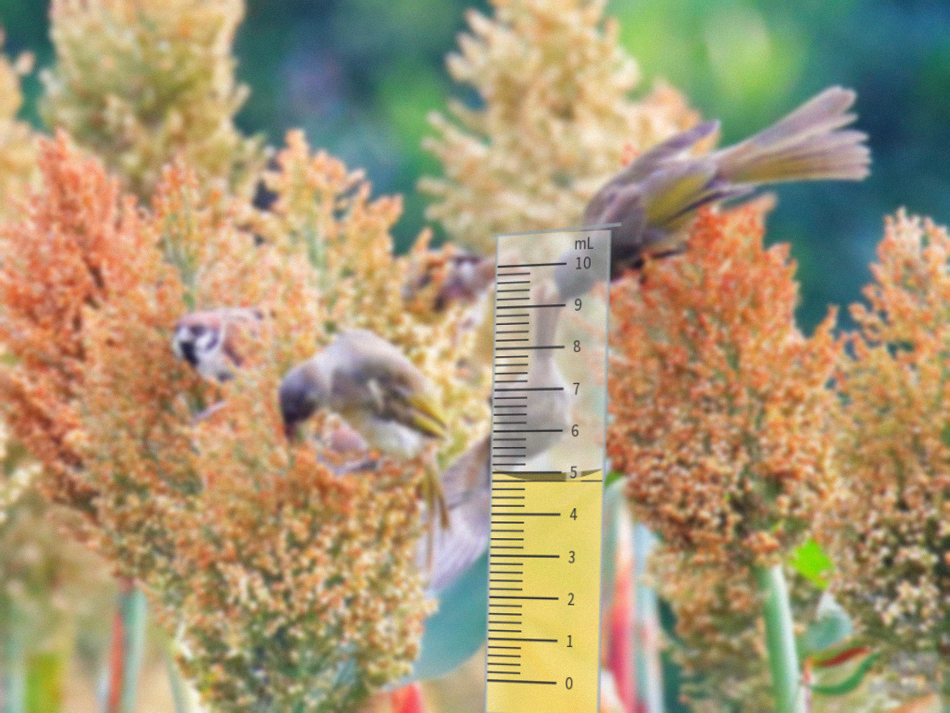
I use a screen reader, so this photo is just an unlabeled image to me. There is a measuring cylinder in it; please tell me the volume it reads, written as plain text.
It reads 4.8 mL
